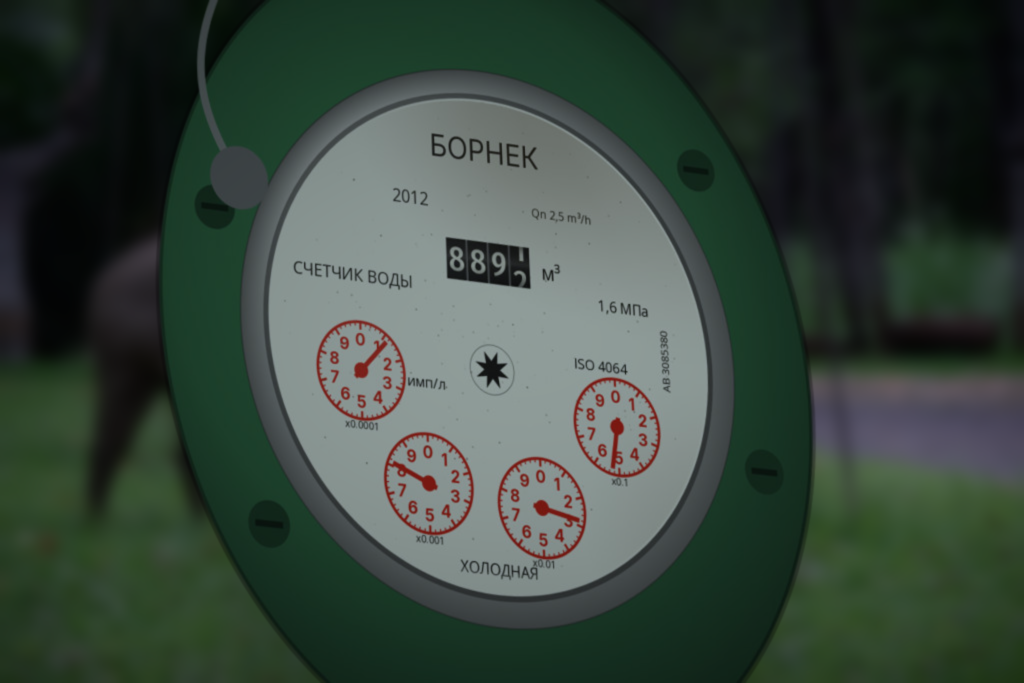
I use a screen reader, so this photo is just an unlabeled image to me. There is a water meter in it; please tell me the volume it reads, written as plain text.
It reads 8891.5281 m³
